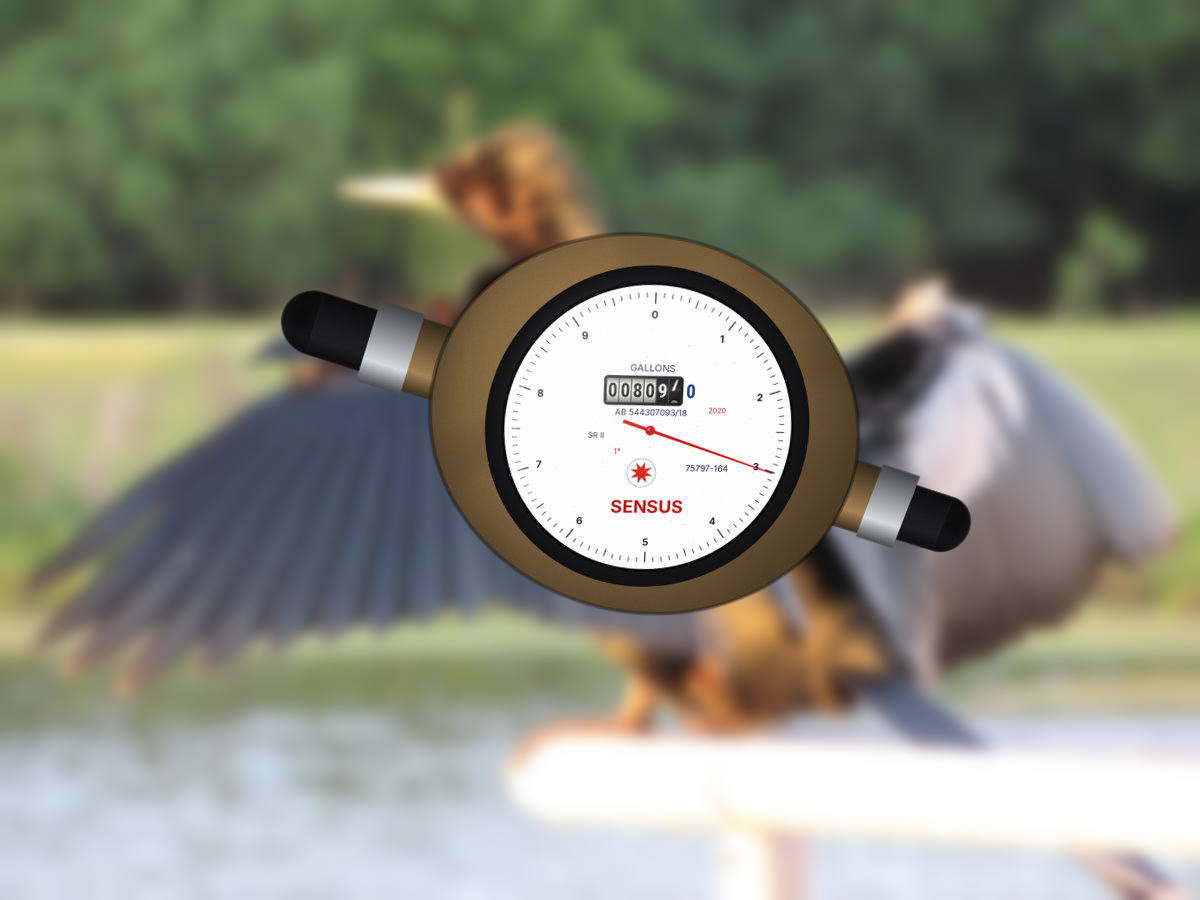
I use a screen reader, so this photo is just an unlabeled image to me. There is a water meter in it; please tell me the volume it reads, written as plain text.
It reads 80973.0 gal
